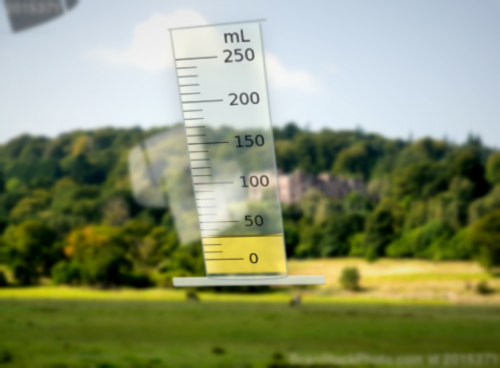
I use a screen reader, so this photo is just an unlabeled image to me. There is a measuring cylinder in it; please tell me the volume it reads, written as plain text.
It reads 30 mL
